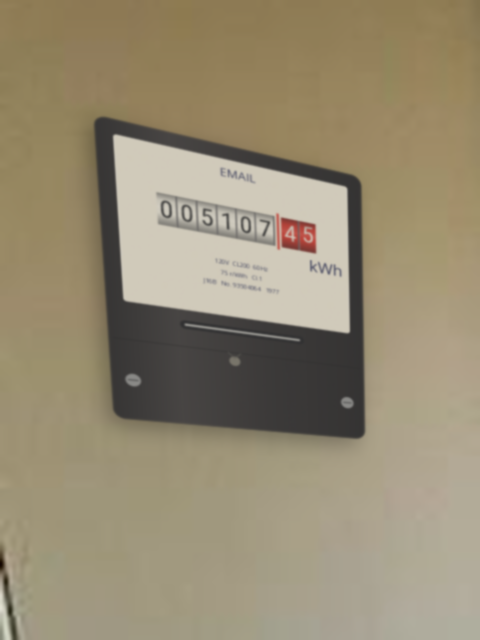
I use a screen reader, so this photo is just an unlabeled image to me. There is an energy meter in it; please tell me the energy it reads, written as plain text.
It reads 5107.45 kWh
